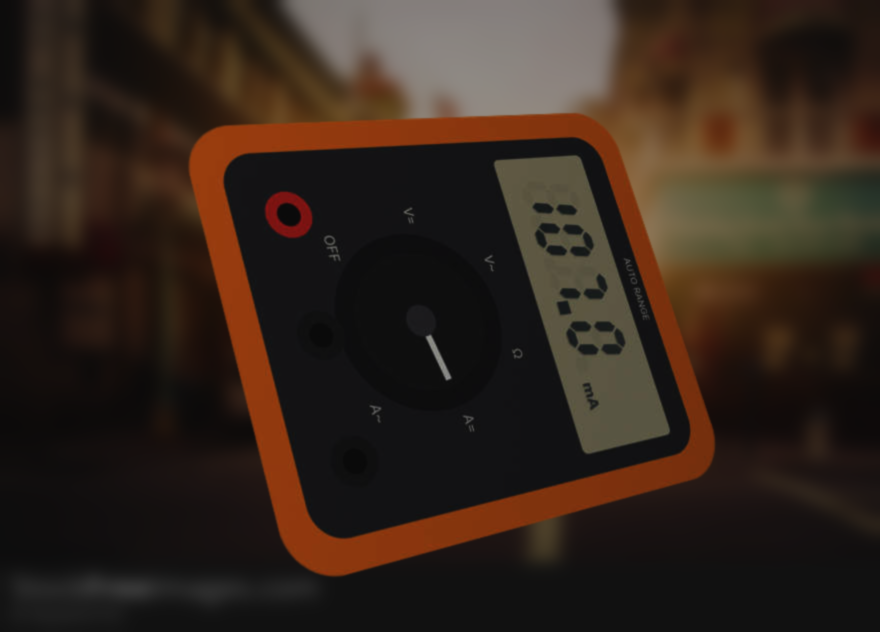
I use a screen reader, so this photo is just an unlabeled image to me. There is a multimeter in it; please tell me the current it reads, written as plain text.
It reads 107.0 mA
